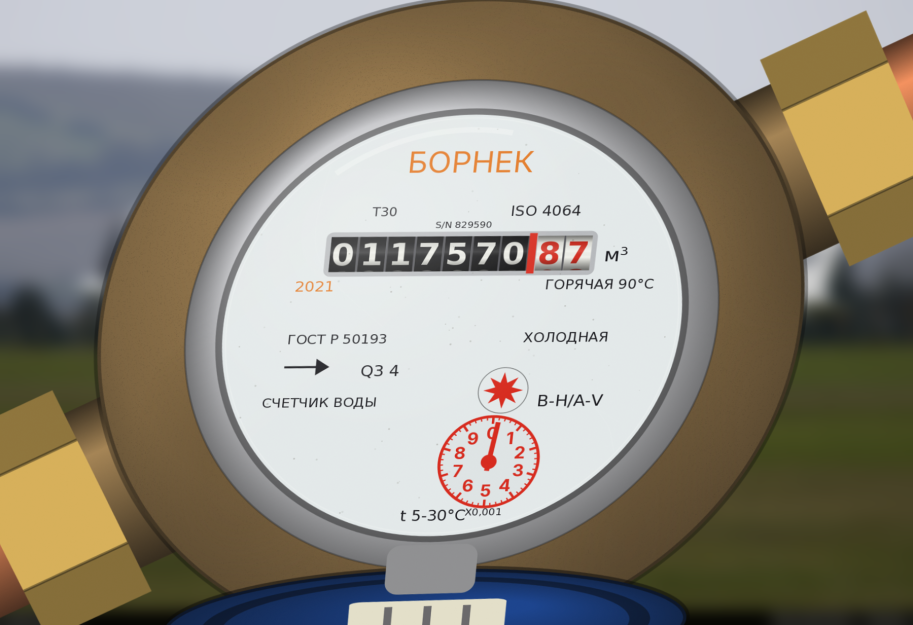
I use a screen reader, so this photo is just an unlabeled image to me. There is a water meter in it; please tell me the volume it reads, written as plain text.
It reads 117570.870 m³
